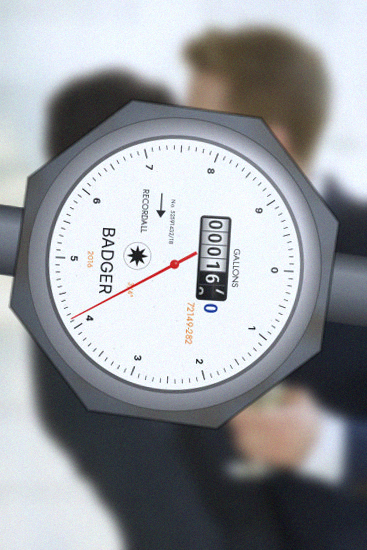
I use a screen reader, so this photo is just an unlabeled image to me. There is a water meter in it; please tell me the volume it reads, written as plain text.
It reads 1674.1 gal
